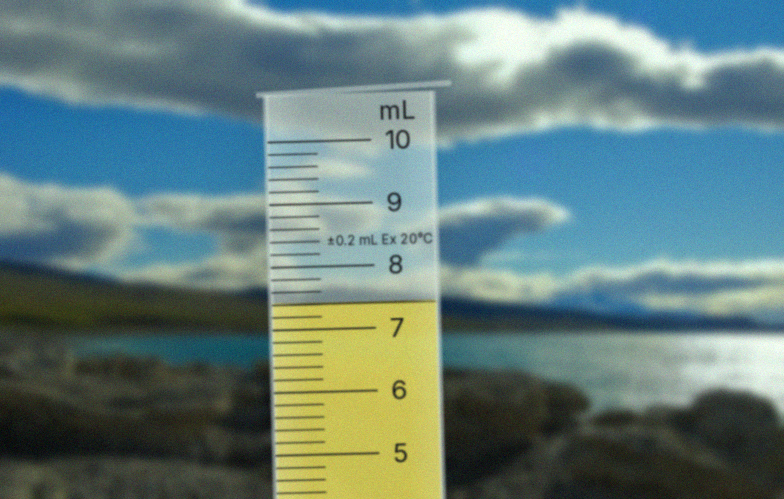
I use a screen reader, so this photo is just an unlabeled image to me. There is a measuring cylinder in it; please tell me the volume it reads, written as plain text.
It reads 7.4 mL
